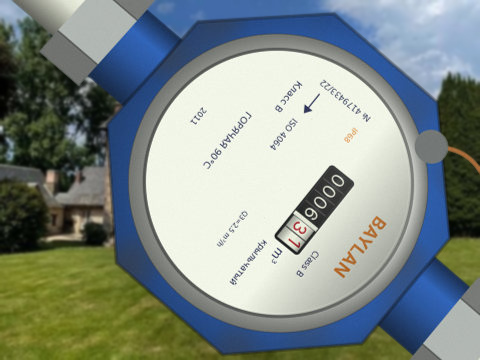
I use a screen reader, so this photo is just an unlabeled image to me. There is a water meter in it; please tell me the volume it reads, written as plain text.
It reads 6.31 m³
